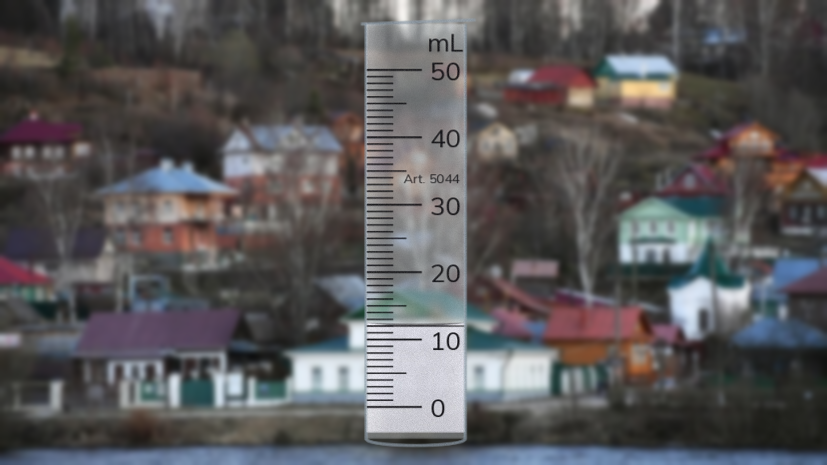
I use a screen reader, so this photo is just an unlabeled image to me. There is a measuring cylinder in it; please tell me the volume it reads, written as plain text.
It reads 12 mL
